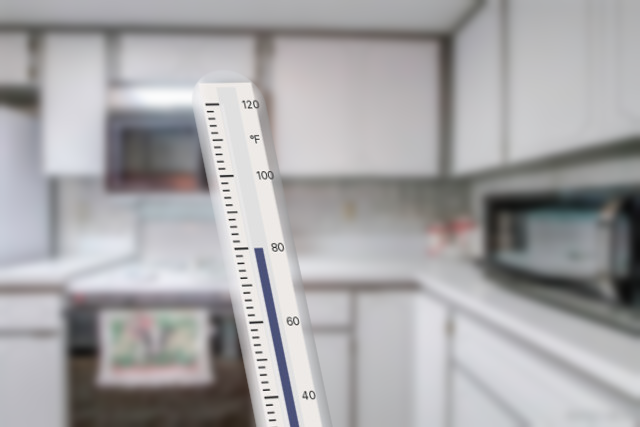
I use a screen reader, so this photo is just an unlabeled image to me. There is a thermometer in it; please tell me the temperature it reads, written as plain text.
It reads 80 °F
